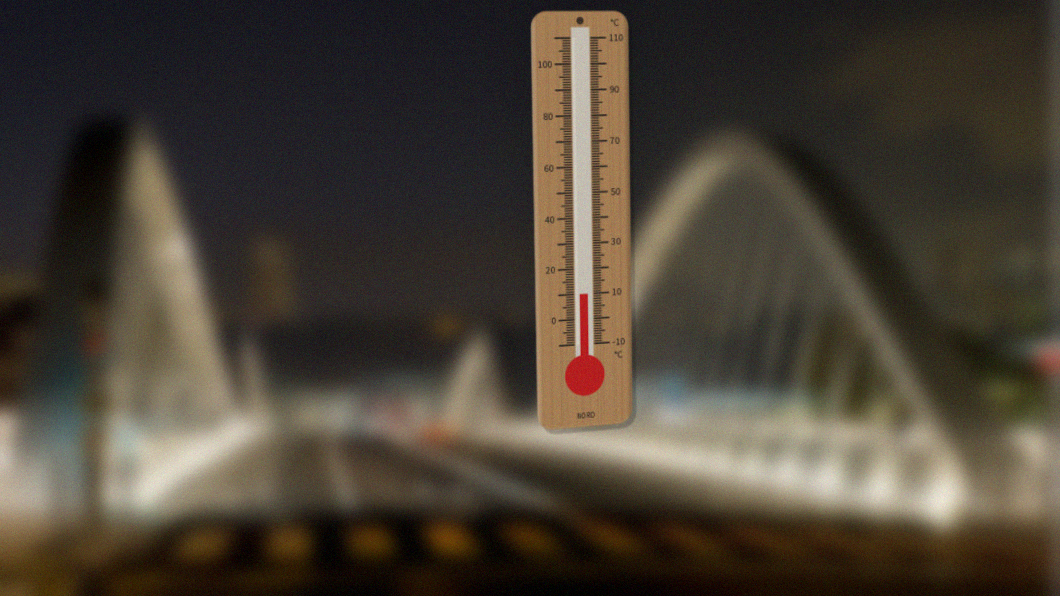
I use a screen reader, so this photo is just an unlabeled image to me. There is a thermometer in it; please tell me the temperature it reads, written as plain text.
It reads 10 °C
